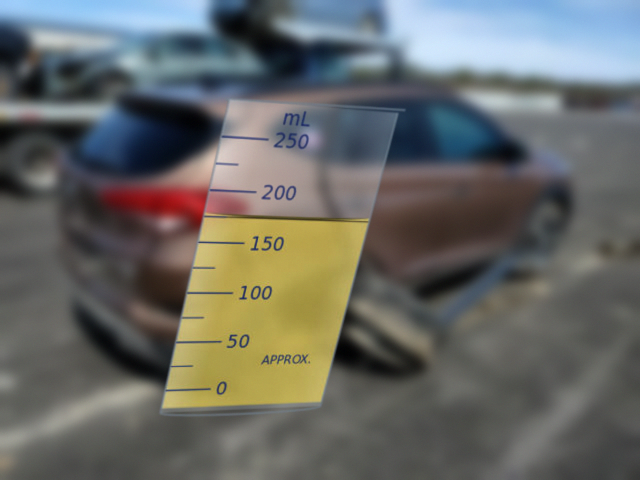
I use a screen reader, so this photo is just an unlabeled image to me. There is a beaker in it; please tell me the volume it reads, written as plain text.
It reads 175 mL
